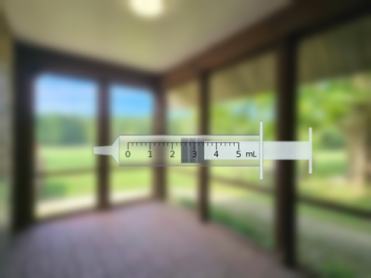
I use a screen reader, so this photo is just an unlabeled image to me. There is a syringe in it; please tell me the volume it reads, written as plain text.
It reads 2.4 mL
